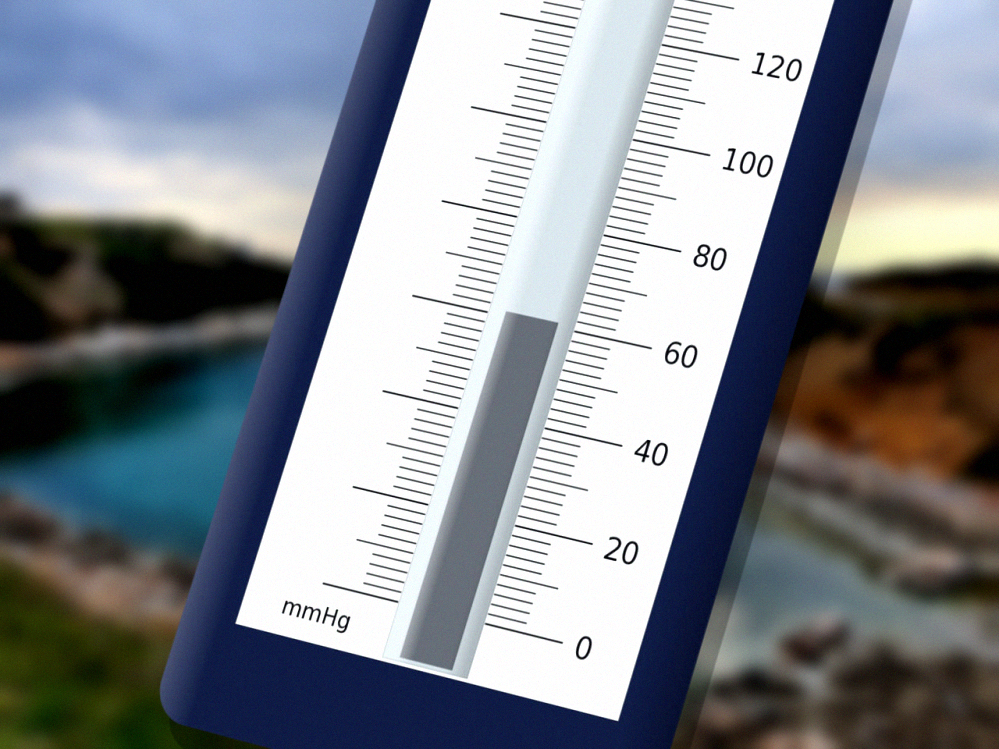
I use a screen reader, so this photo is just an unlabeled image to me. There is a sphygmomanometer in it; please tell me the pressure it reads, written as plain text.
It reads 61 mmHg
